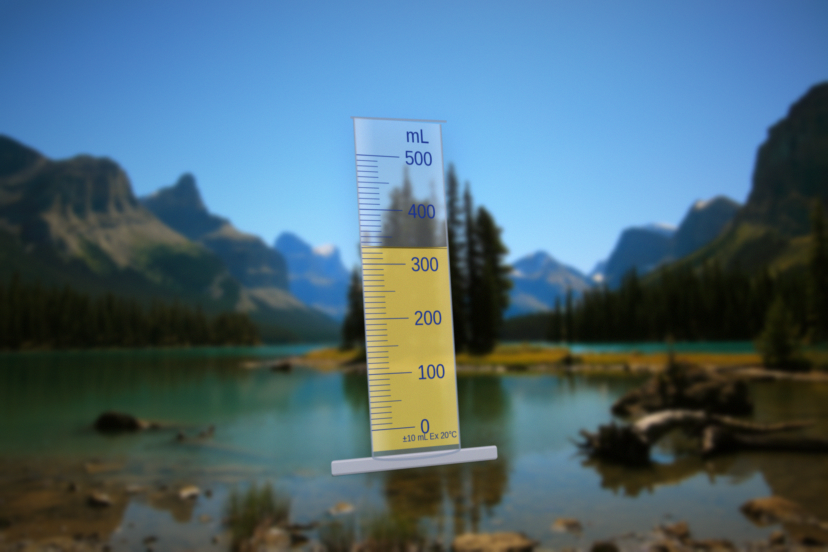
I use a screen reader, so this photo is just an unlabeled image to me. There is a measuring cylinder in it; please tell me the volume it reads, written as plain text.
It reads 330 mL
